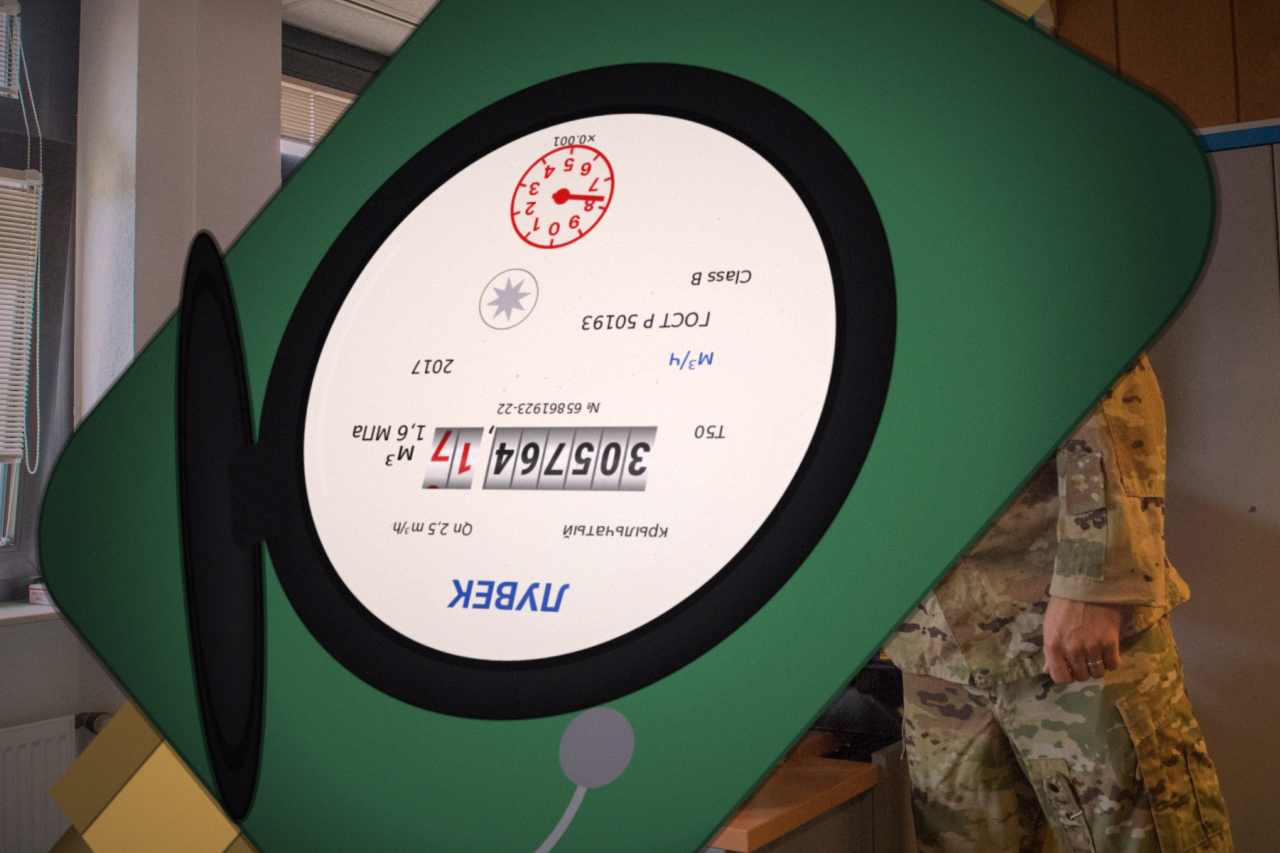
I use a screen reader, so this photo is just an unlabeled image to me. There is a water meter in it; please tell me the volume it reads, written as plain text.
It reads 305764.167 m³
